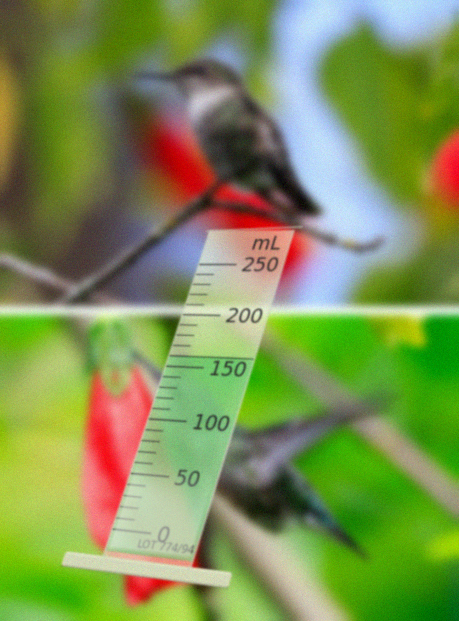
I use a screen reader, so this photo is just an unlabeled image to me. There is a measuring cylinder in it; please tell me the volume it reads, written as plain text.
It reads 160 mL
